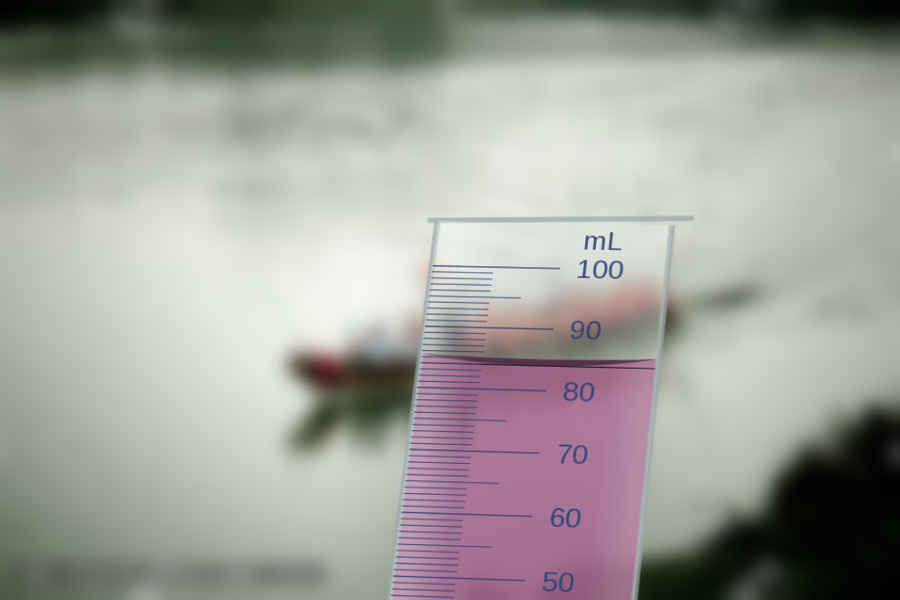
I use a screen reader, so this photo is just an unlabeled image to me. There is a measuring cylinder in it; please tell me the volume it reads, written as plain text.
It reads 84 mL
